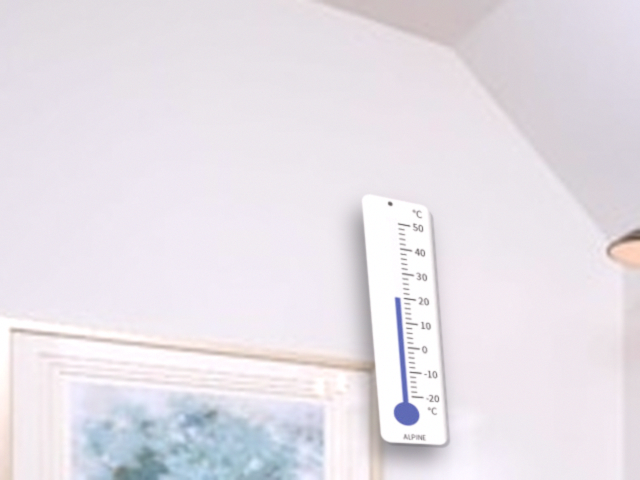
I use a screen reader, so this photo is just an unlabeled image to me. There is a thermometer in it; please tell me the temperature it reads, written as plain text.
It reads 20 °C
